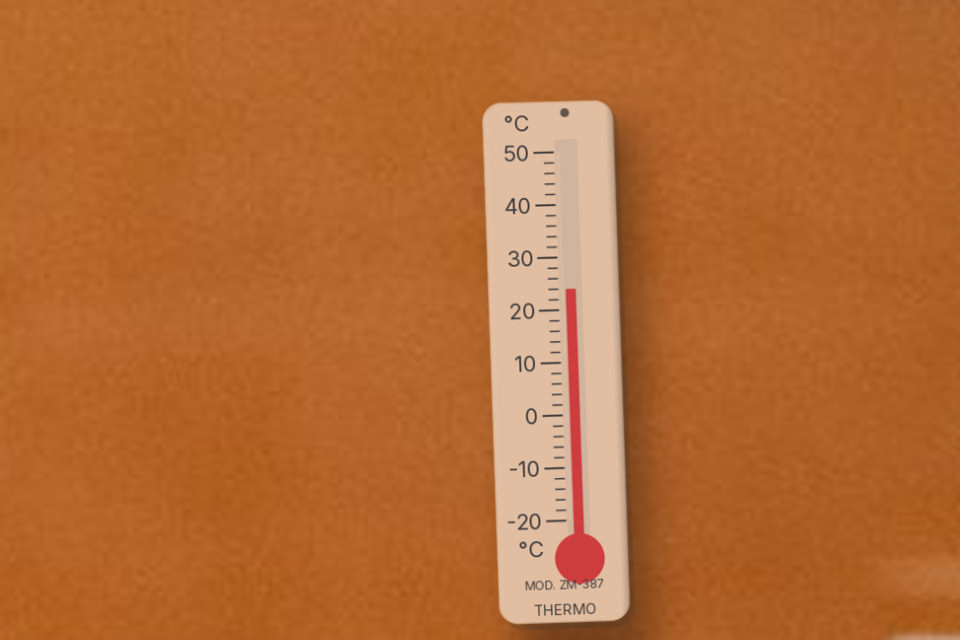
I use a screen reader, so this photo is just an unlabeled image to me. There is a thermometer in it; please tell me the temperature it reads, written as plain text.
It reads 24 °C
